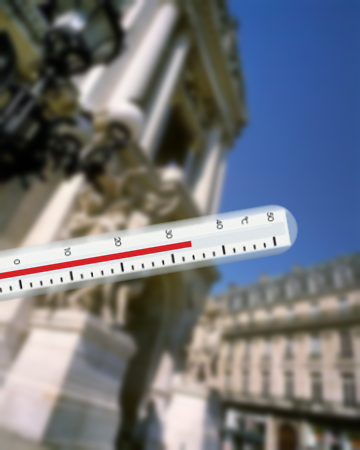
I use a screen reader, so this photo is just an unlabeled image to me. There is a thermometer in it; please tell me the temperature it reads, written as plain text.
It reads 34 °C
